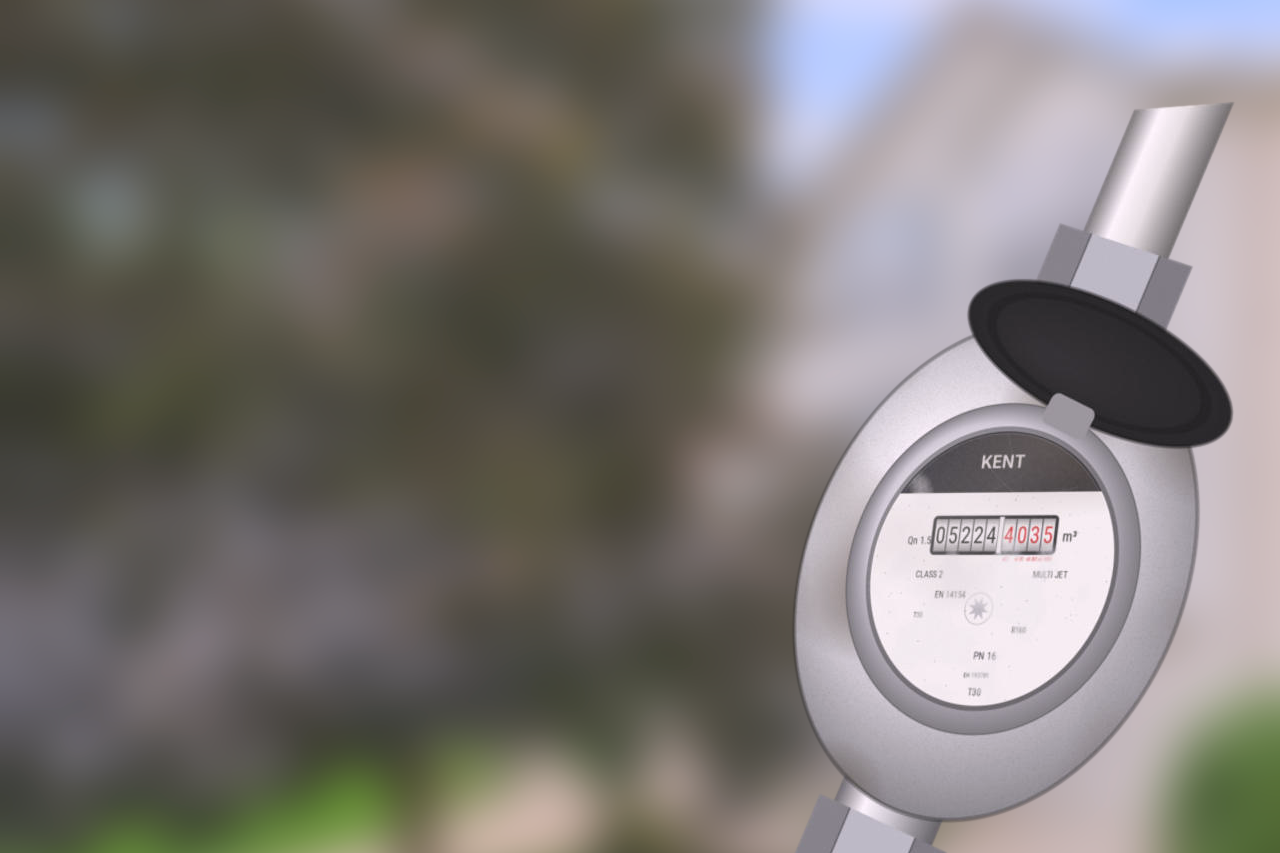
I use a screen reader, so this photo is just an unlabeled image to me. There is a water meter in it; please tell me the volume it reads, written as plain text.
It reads 5224.4035 m³
